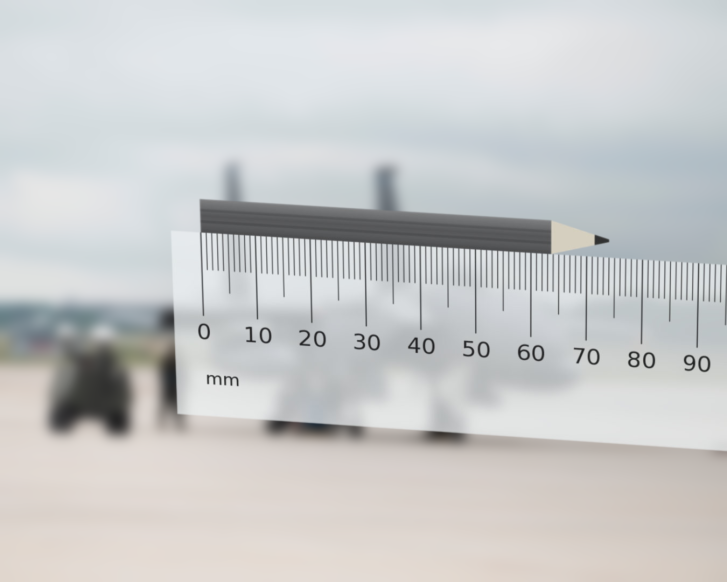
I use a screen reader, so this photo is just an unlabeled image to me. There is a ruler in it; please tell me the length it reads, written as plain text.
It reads 74 mm
